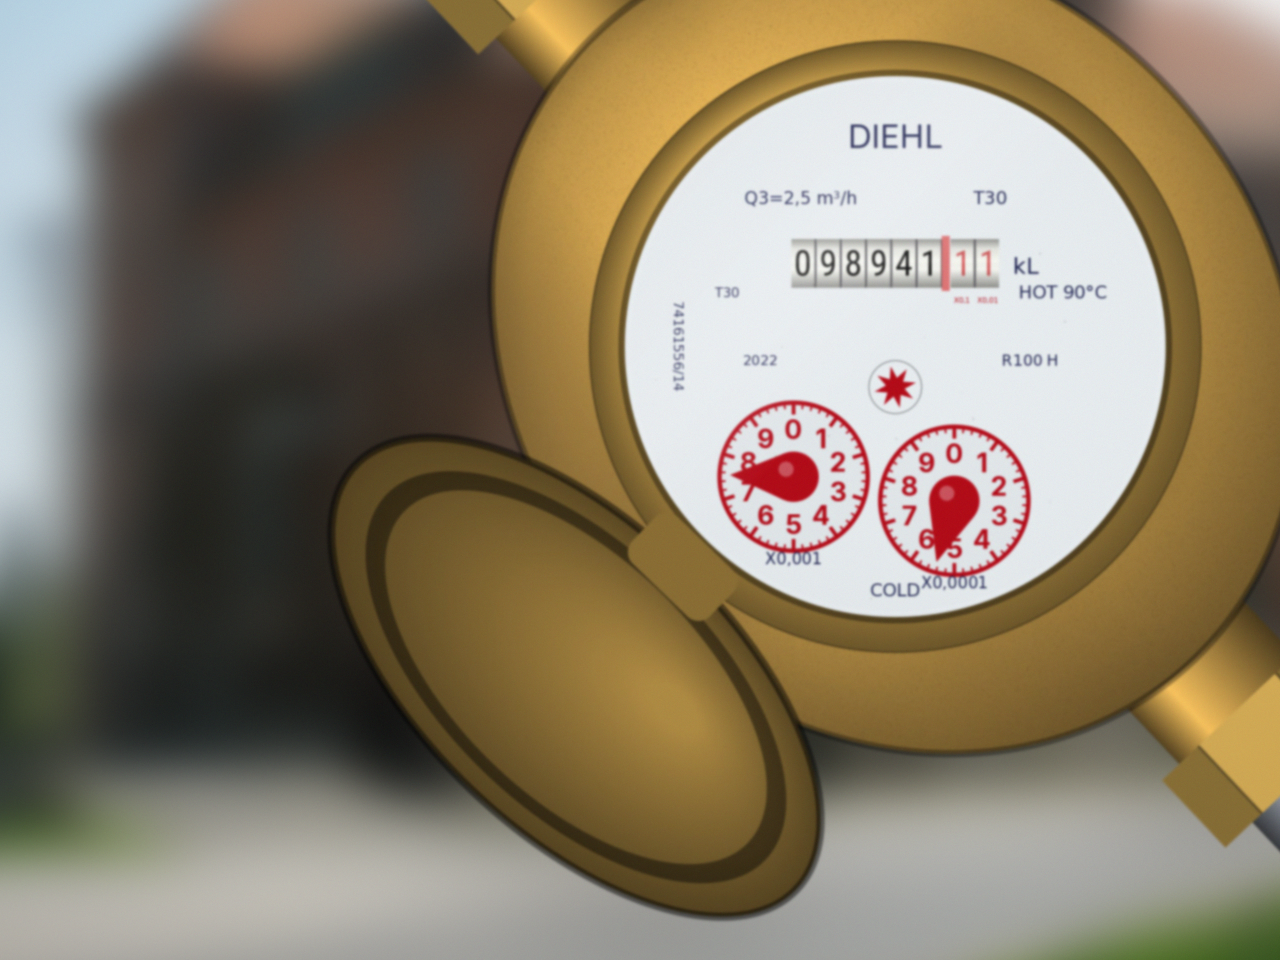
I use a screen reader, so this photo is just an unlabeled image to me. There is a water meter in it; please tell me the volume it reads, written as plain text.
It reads 98941.1175 kL
